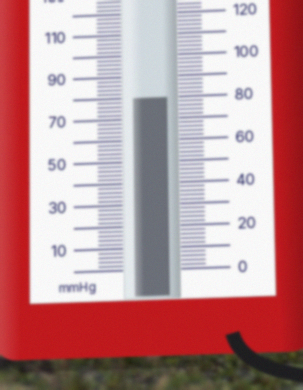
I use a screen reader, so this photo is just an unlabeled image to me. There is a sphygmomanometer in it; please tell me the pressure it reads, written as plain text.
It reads 80 mmHg
